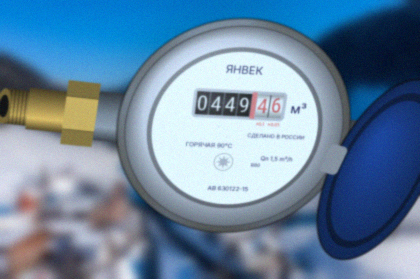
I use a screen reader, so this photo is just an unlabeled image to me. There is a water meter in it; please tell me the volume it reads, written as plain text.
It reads 449.46 m³
